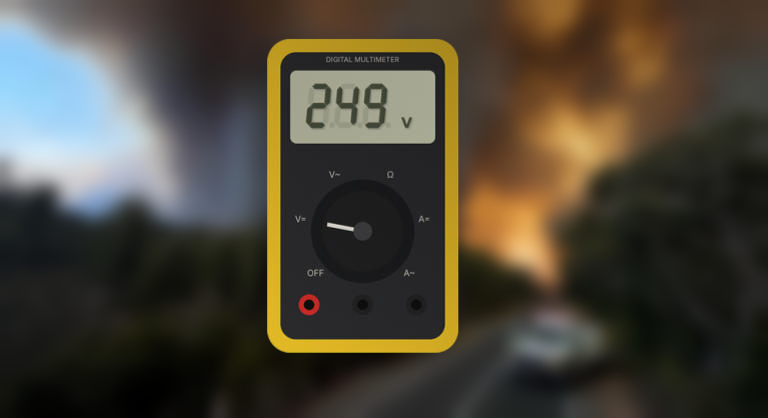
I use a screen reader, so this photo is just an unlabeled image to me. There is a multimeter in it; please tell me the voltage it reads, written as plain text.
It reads 249 V
